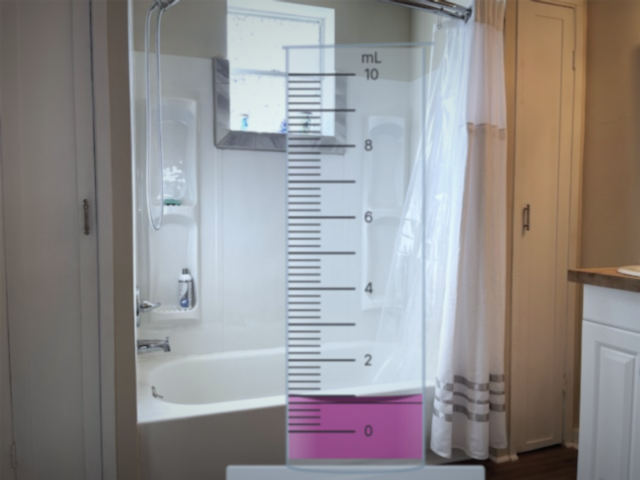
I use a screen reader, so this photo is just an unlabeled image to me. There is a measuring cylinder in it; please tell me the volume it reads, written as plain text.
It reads 0.8 mL
